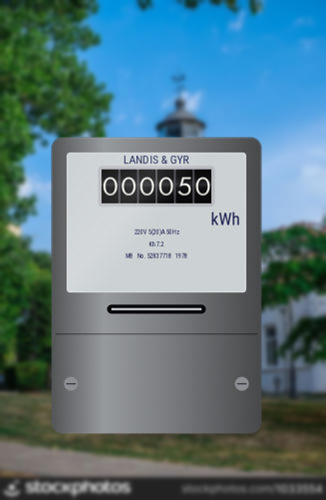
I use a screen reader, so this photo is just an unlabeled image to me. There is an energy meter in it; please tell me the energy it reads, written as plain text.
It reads 50 kWh
